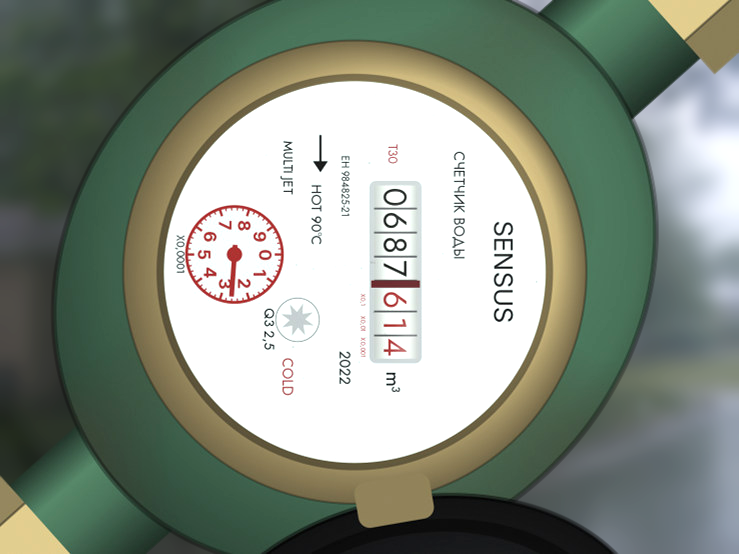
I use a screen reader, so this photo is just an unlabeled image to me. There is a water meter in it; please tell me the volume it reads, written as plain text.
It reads 687.6142 m³
